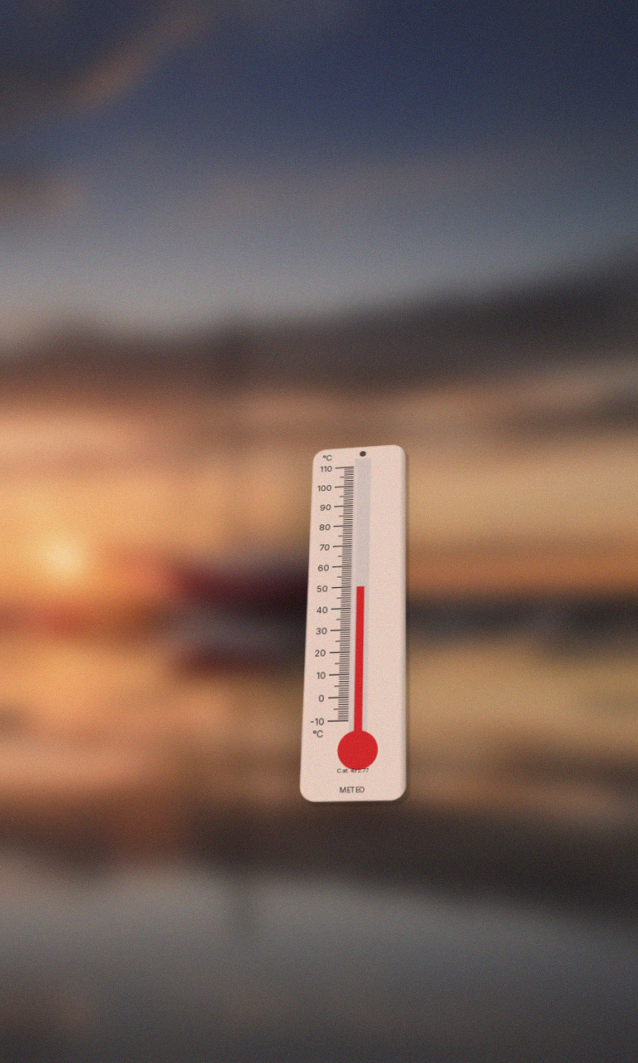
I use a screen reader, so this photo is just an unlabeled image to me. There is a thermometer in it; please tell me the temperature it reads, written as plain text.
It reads 50 °C
